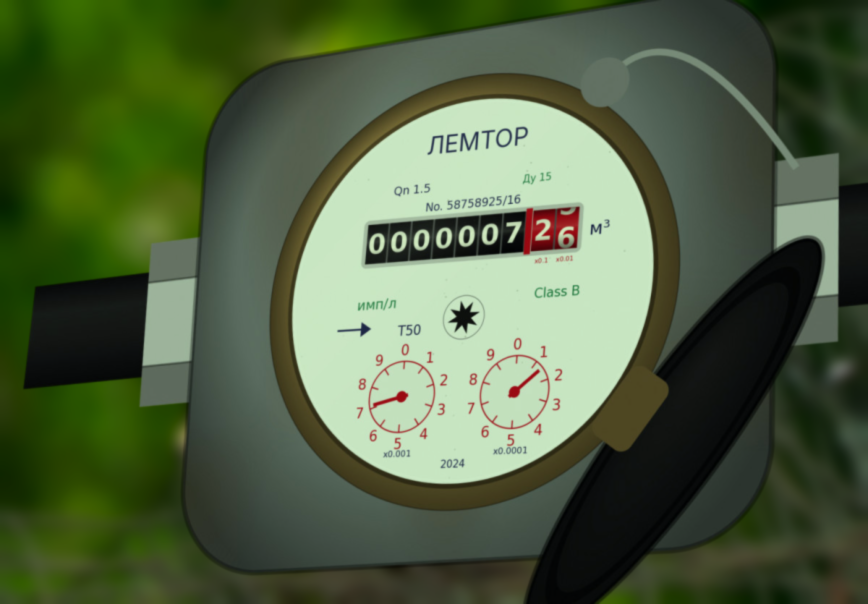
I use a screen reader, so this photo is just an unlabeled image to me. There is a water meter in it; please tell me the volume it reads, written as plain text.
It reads 7.2571 m³
